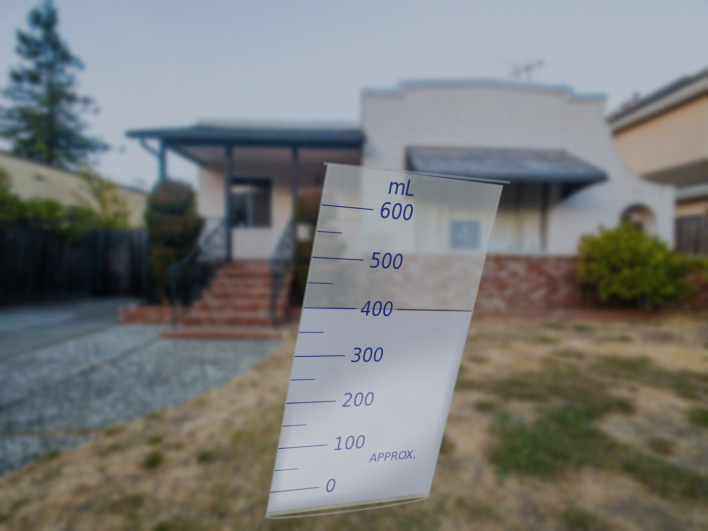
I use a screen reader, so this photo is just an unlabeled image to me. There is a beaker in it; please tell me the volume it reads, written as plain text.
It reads 400 mL
